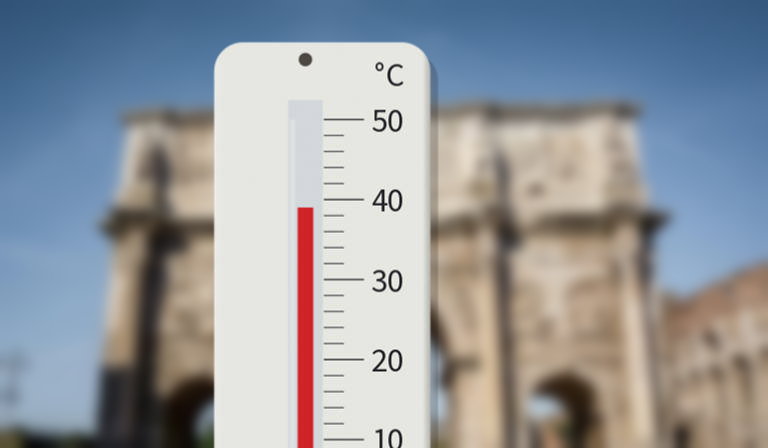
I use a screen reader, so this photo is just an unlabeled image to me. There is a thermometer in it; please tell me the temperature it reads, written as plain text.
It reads 39 °C
